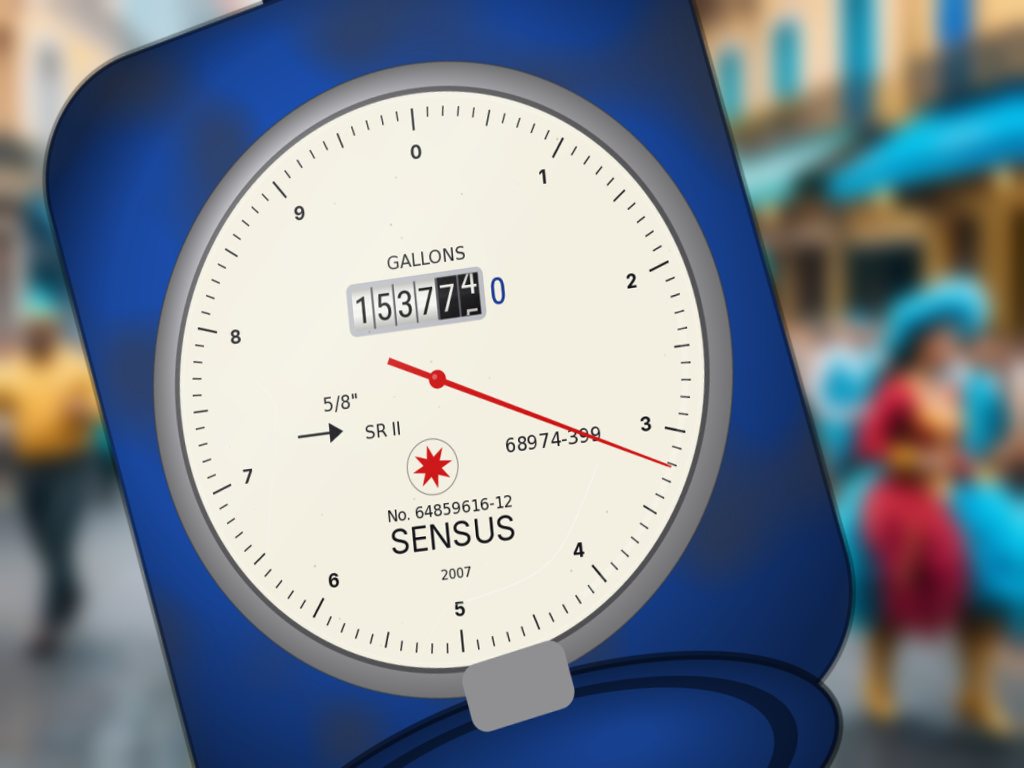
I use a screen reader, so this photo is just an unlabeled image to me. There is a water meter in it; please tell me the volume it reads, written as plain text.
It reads 1537743.2 gal
